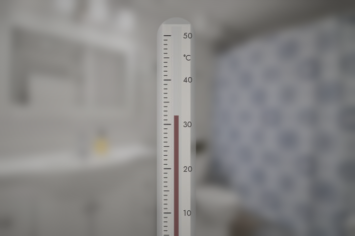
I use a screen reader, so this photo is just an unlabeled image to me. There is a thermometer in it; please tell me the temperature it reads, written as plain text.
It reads 32 °C
